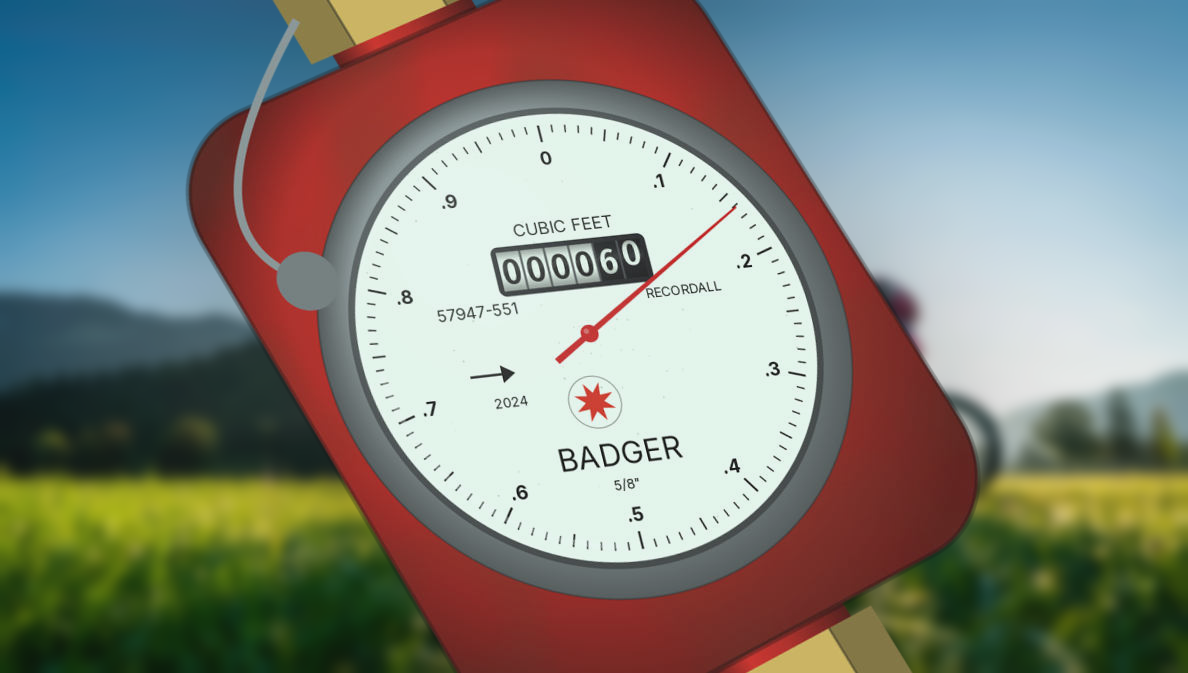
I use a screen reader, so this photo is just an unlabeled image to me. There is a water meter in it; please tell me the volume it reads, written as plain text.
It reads 60.16 ft³
